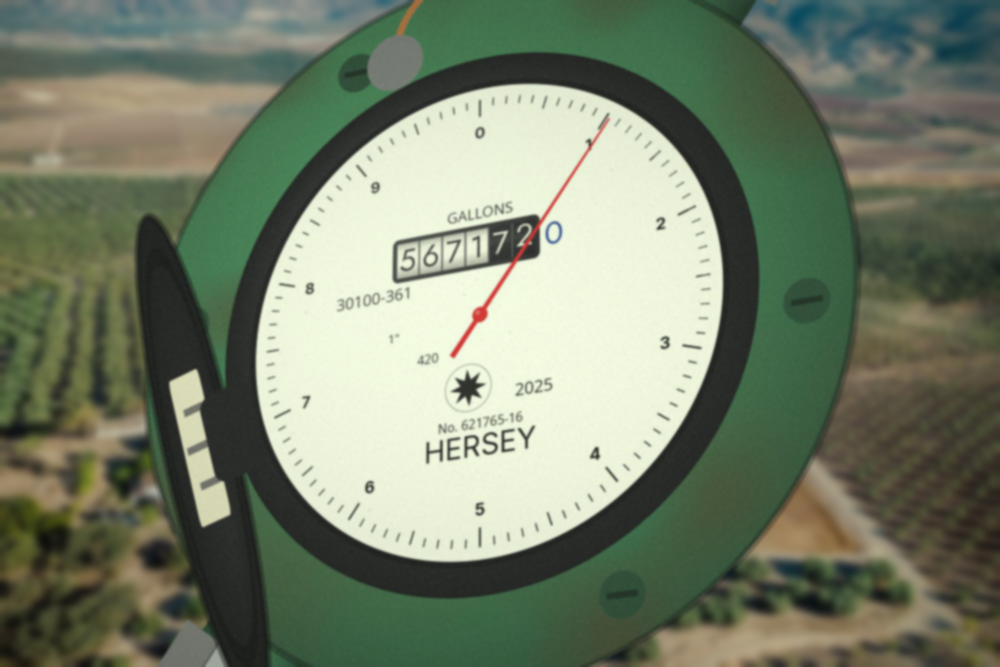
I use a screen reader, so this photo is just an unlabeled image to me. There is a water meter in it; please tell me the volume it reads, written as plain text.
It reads 5671721.0 gal
